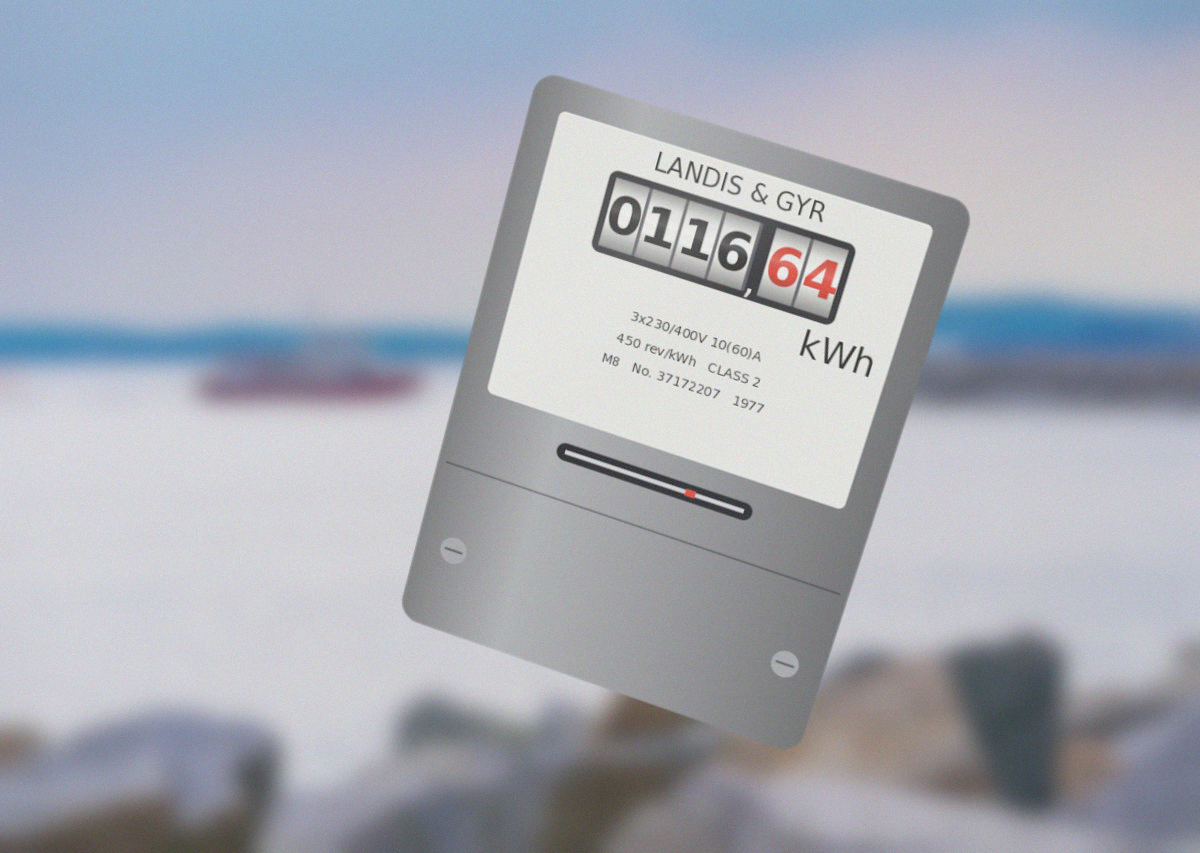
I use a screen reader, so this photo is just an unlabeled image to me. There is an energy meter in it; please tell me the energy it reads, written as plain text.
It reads 116.64 kWh
